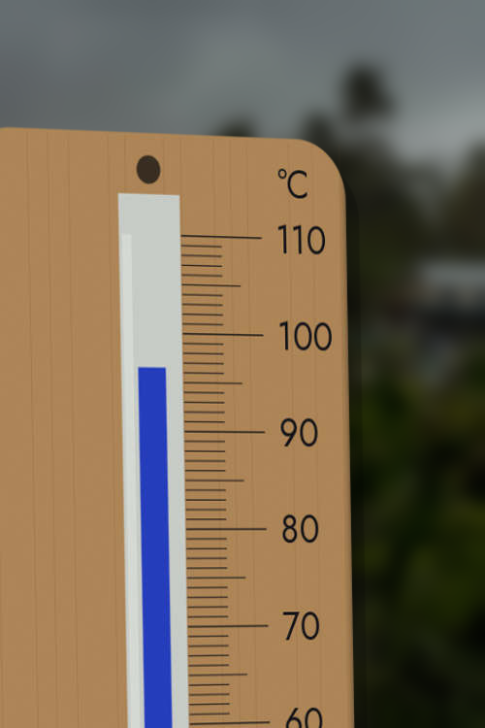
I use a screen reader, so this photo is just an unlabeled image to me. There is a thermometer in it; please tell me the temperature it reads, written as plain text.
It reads 96.5 °C
